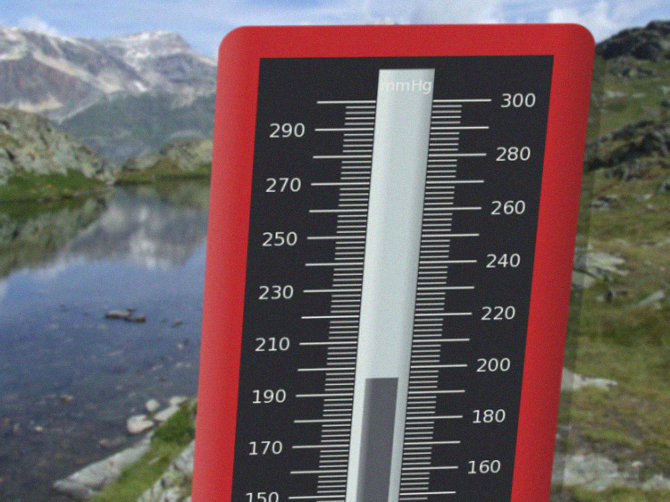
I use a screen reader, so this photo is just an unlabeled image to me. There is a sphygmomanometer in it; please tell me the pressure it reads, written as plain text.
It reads 196 mmHg
